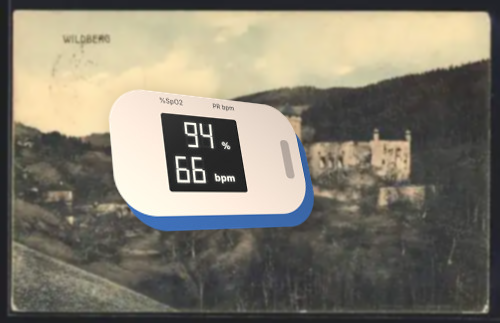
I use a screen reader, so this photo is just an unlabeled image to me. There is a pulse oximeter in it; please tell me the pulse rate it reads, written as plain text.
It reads 66 bpm
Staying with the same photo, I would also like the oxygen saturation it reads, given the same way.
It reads 94 %
